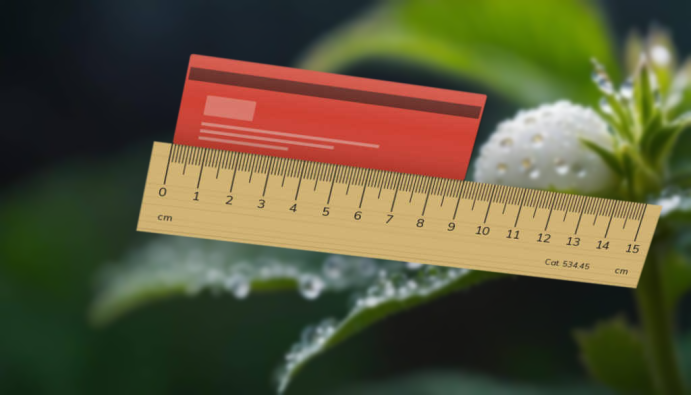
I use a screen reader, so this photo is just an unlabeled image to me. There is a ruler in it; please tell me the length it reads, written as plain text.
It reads 9 cm
